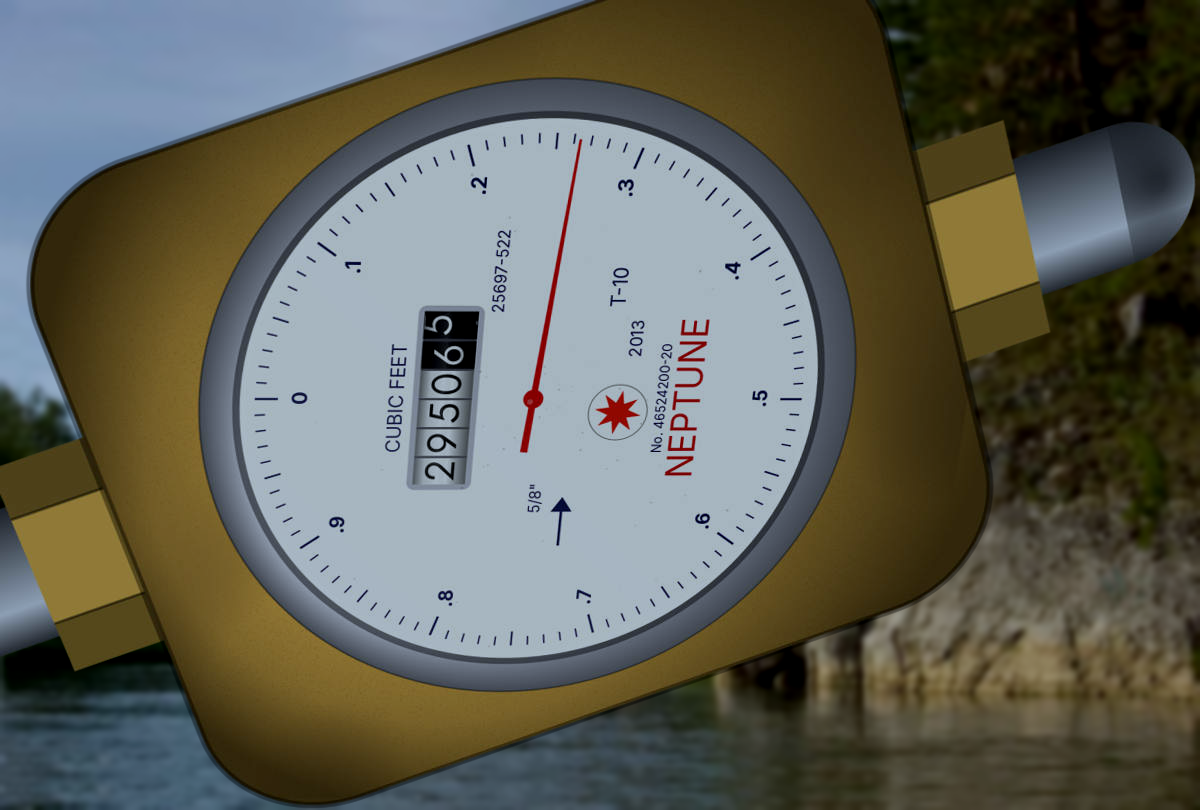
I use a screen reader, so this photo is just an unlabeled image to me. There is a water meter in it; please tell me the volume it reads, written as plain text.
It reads 295065.26 ft³
